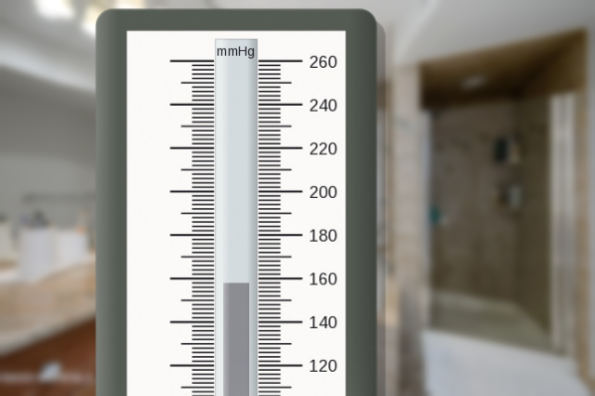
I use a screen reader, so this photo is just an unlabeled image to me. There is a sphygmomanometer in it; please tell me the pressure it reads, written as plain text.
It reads 158 mmHg
